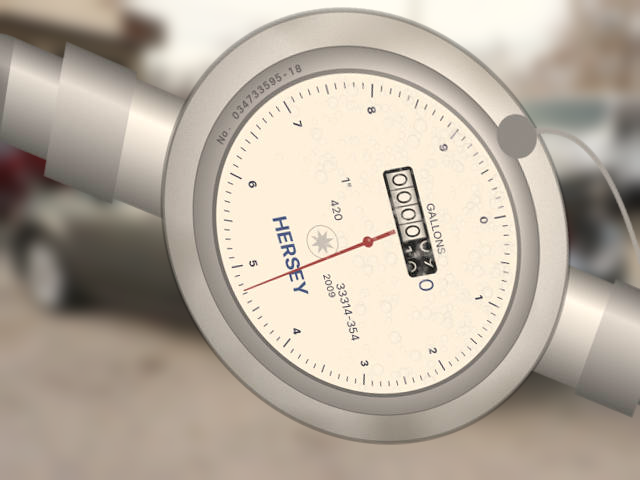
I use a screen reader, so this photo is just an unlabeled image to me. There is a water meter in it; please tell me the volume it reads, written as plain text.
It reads 94.7 gal
